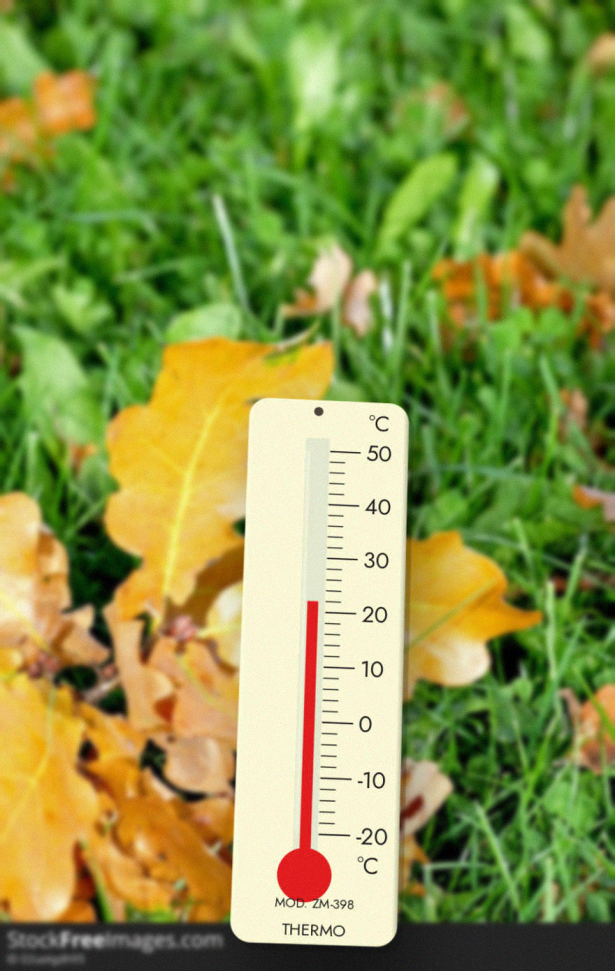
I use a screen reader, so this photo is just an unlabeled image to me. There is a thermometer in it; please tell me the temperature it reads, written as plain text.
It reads 22 °C
